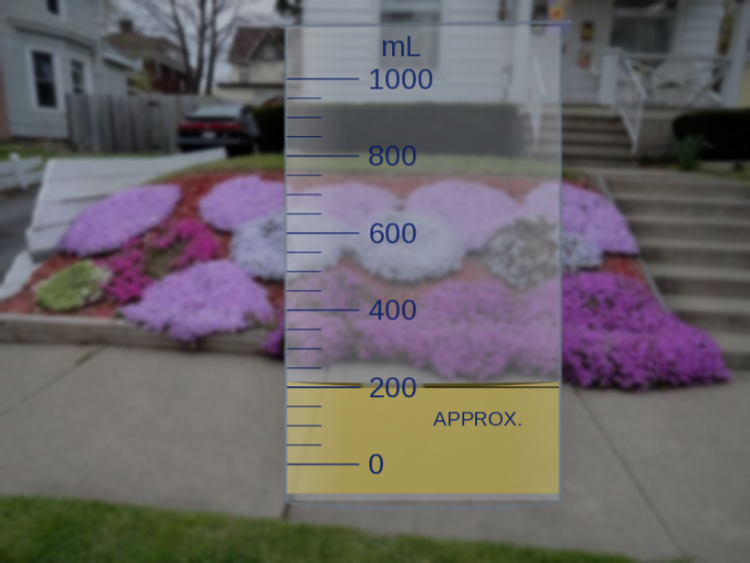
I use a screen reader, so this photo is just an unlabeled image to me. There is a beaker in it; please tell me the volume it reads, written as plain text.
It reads 200 mL
